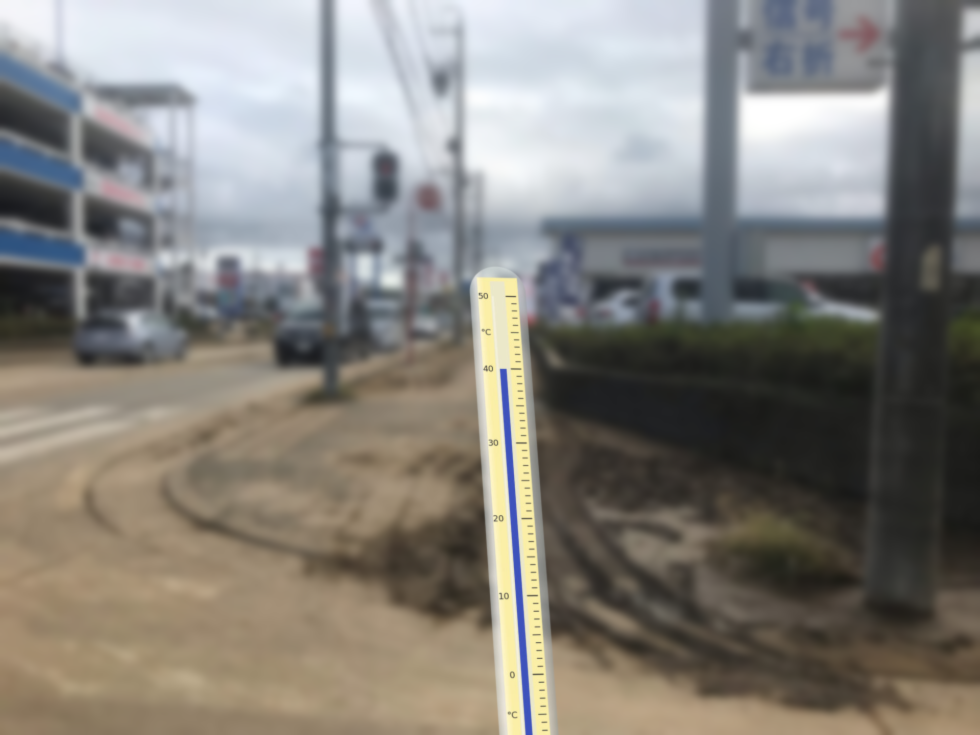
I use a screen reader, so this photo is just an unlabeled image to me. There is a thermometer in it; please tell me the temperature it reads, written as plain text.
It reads 40 °C
